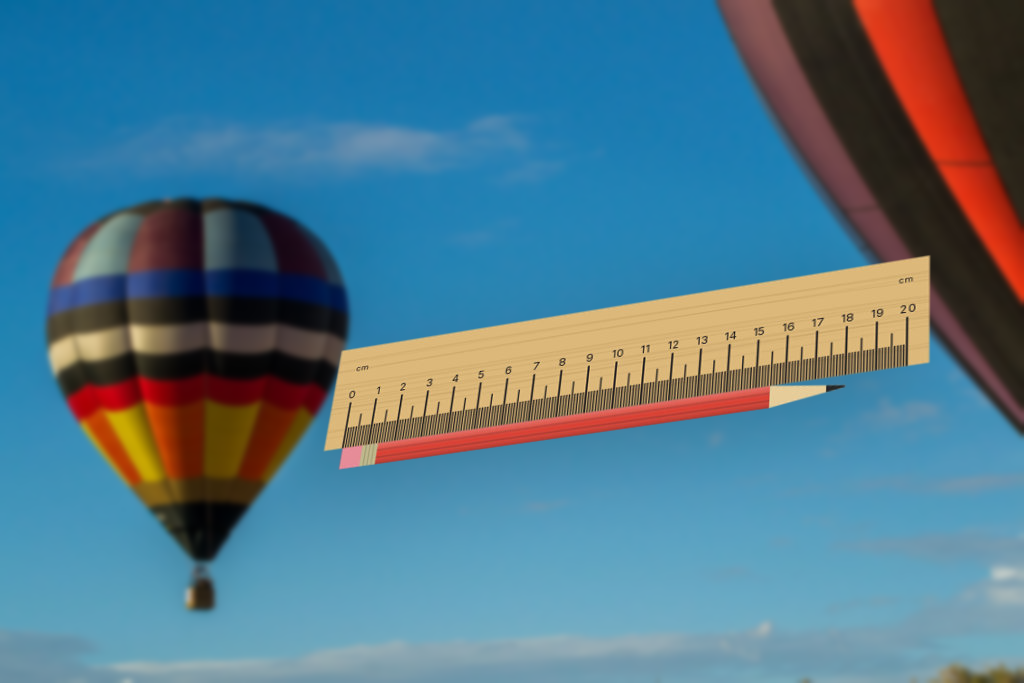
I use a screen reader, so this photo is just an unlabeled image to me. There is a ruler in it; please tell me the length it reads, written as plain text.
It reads 18 cm
